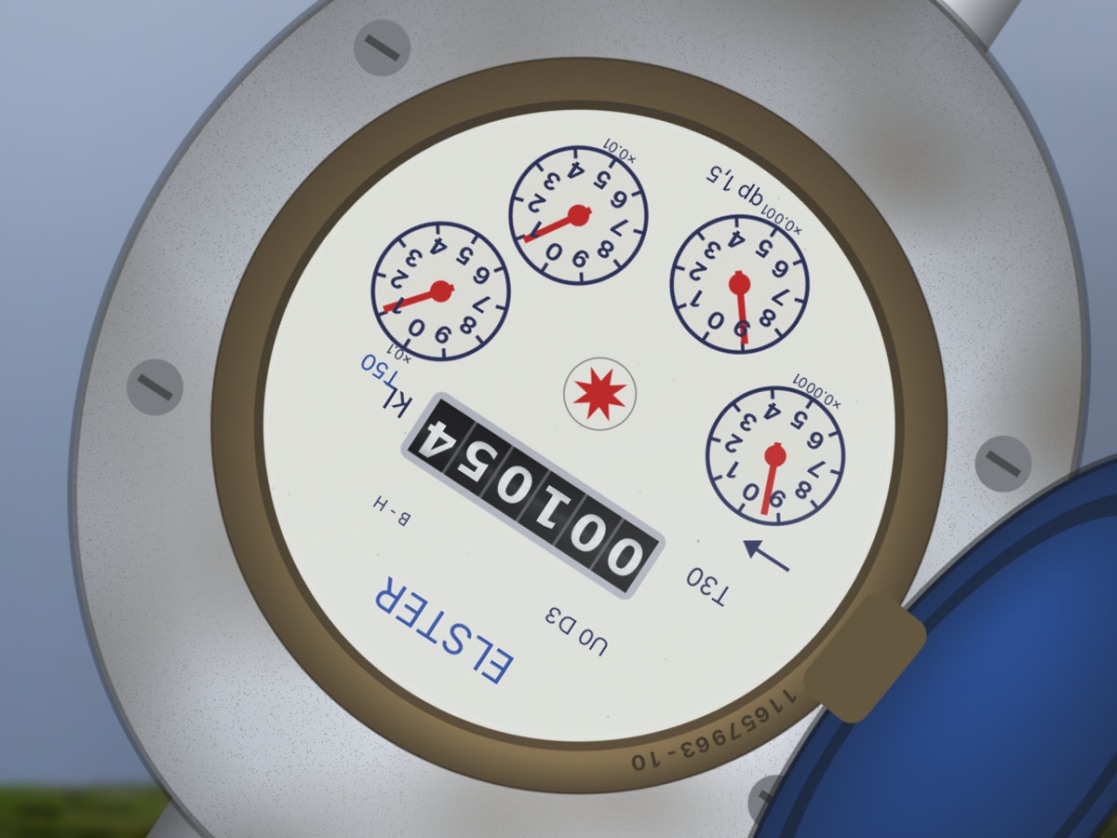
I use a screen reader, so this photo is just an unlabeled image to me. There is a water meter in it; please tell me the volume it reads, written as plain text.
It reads 1054.1089 kL
